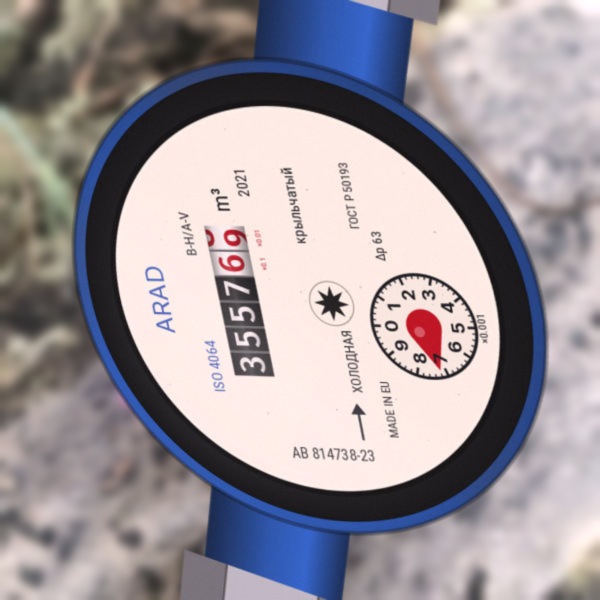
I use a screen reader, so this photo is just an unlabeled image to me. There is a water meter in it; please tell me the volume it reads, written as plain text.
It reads 3557.687 m³
